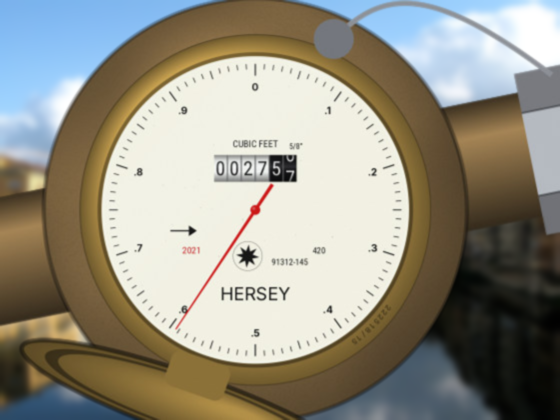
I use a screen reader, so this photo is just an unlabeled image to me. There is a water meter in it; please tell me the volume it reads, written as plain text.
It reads 2756.59 ft³
